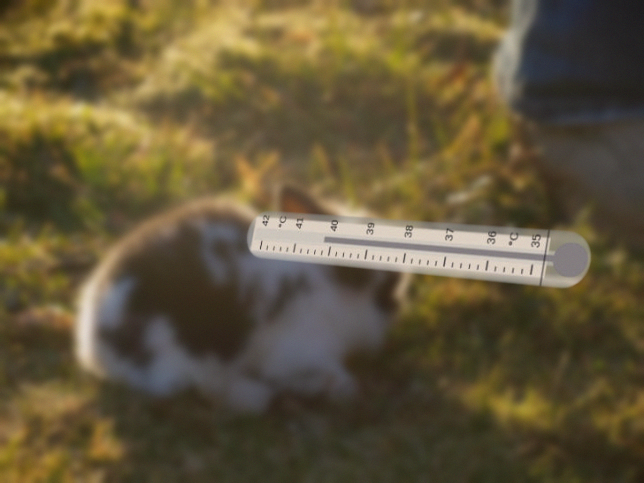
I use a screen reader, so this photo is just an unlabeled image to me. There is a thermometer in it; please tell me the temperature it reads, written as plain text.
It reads 40.2 °C
